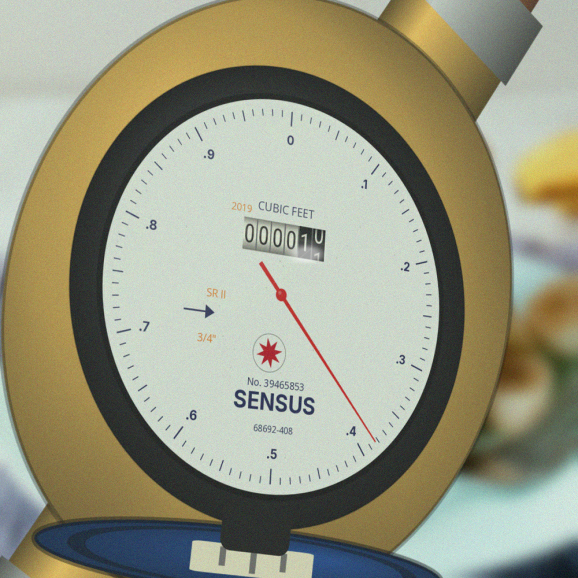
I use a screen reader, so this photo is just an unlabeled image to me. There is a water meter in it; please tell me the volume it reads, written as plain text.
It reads 10.38 ft³
